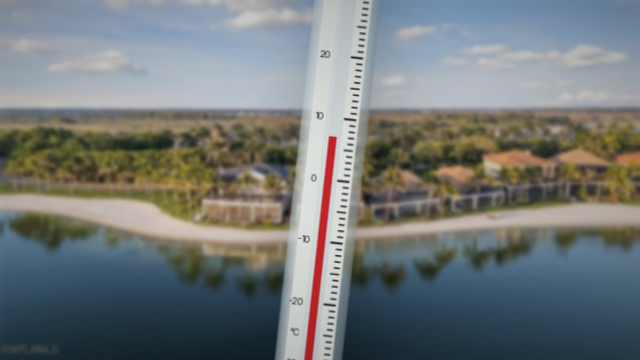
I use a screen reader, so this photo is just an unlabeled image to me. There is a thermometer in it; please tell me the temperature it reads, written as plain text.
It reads 7 °C
